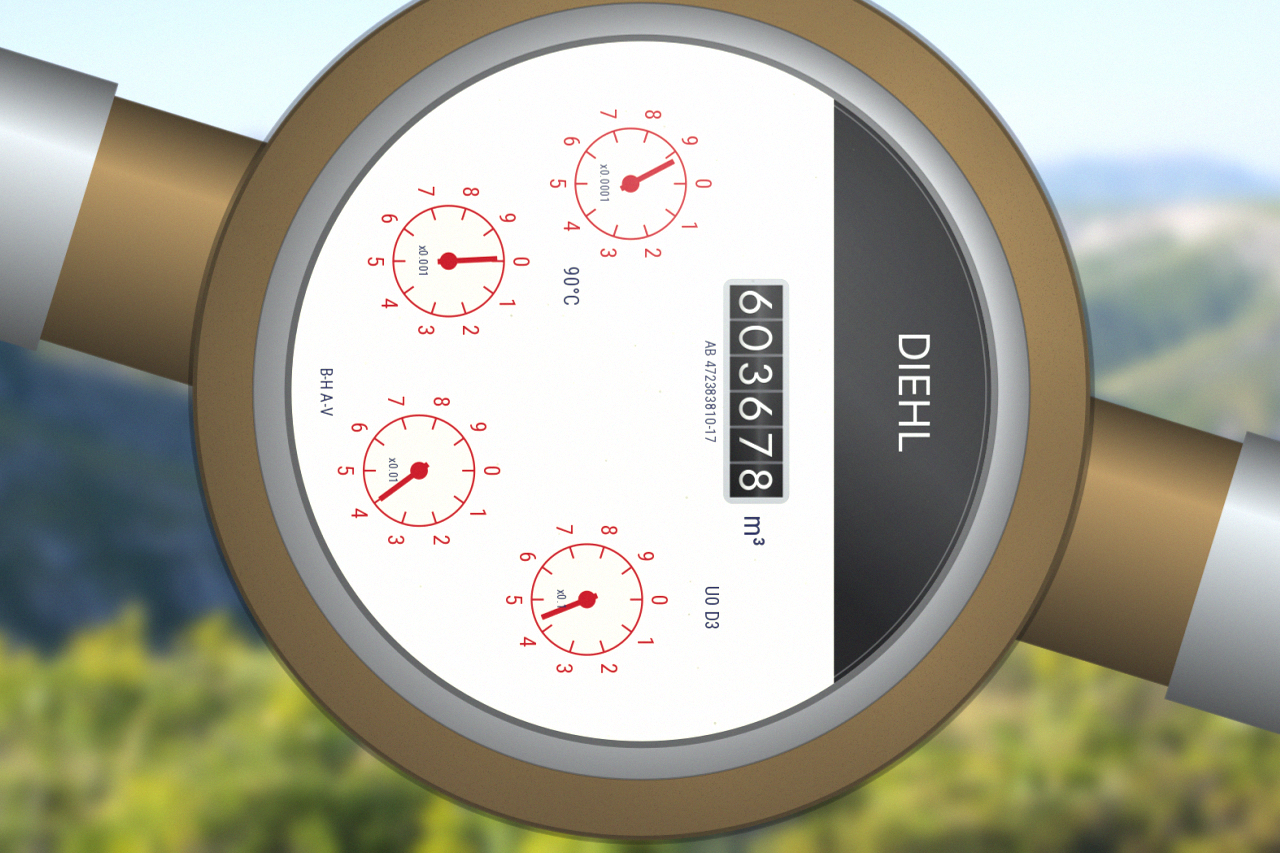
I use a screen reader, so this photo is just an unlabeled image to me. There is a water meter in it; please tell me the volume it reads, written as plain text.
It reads 603678.4399 m³
